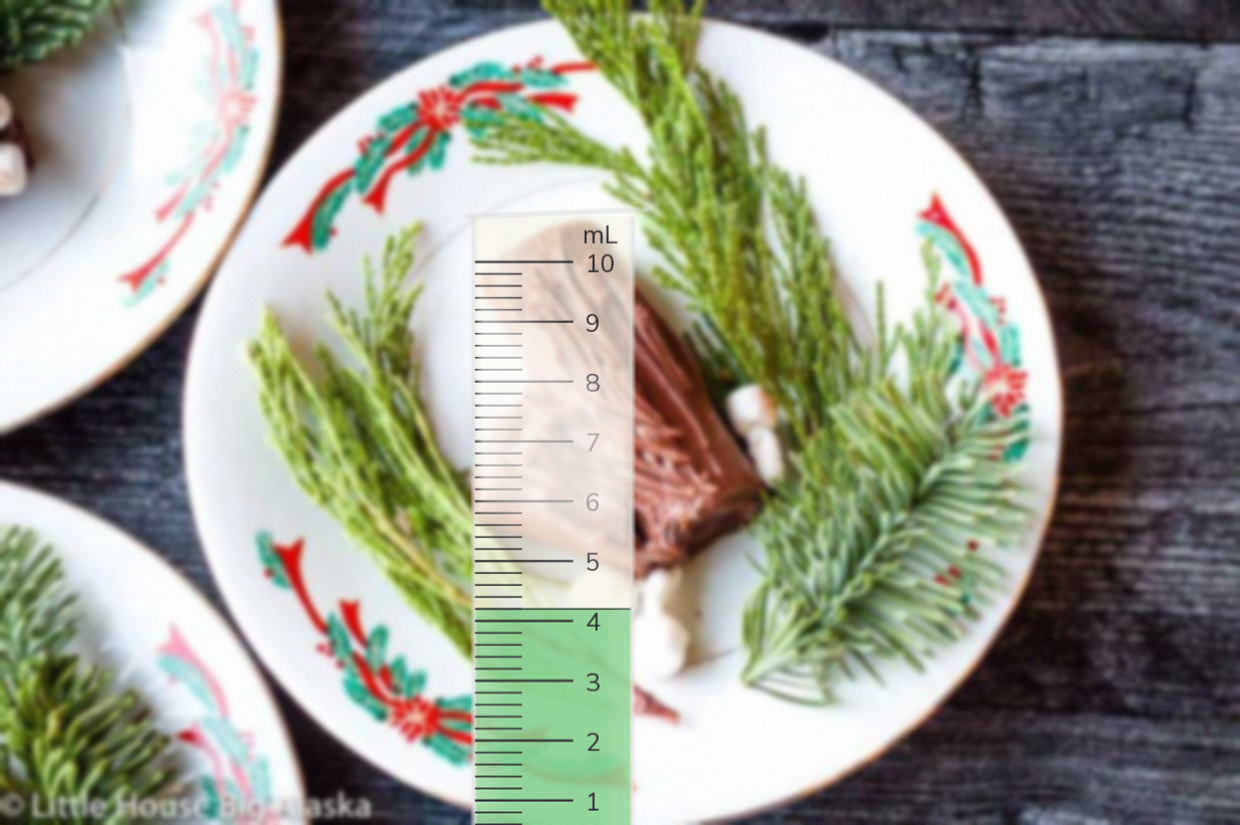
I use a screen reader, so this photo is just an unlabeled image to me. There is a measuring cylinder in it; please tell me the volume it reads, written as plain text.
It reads 4.2 mL
